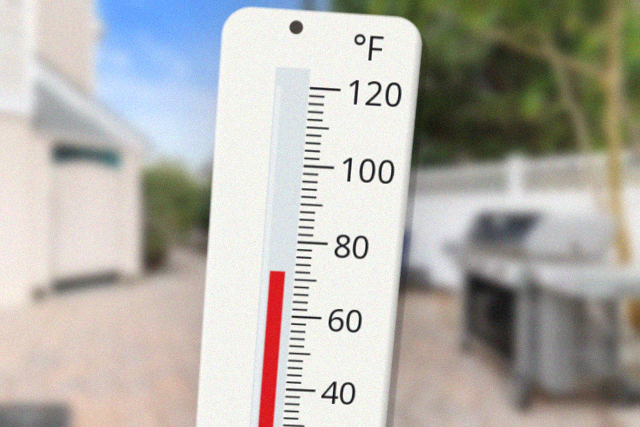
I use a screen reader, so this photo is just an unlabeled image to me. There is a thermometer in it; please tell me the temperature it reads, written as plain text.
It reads 72 °F
